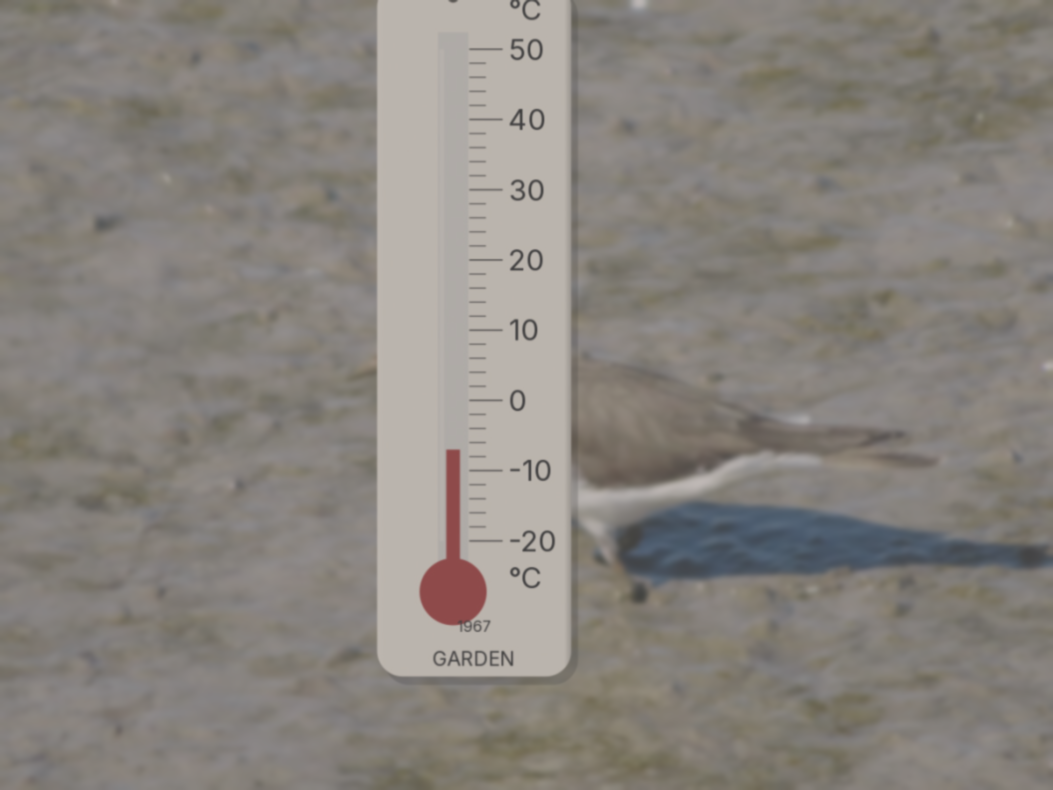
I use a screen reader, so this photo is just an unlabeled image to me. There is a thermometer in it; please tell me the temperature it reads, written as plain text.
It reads -7 °C
